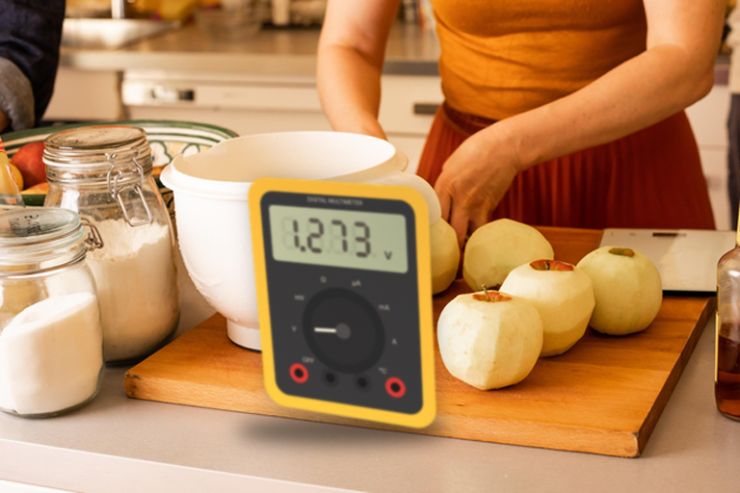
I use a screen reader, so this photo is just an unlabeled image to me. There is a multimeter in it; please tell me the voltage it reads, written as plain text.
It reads 1.273 V
